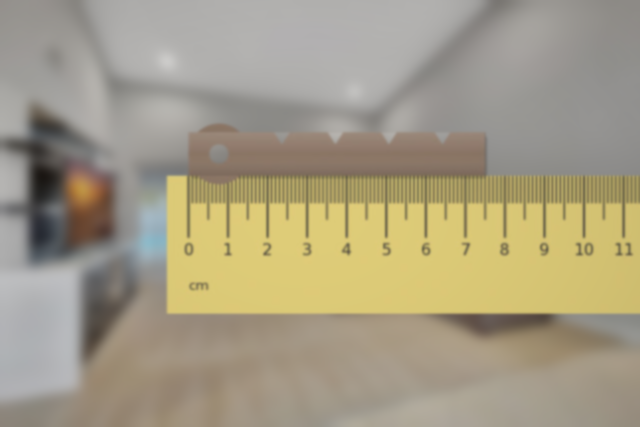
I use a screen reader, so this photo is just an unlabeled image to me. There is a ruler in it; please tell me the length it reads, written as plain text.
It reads 7.5 cm
